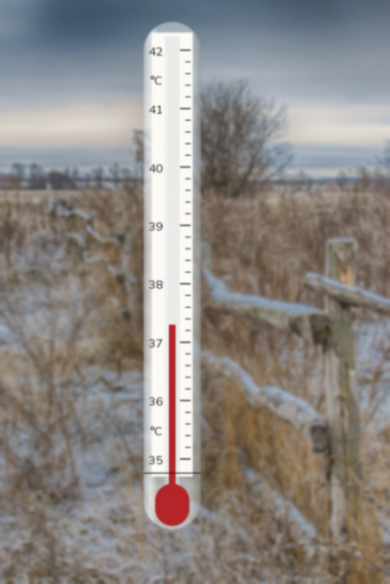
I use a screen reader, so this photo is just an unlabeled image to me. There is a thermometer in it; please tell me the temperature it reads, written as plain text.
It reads 37.3 °C
